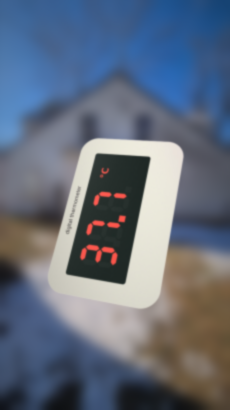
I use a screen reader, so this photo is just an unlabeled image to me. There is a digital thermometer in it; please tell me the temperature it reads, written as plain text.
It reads 37.7 °C
